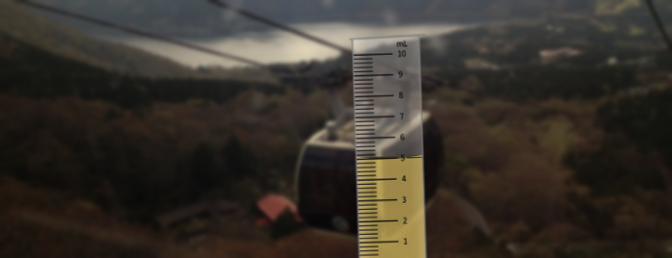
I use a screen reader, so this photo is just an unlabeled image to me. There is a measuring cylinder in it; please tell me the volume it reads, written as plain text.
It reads 5 mL
